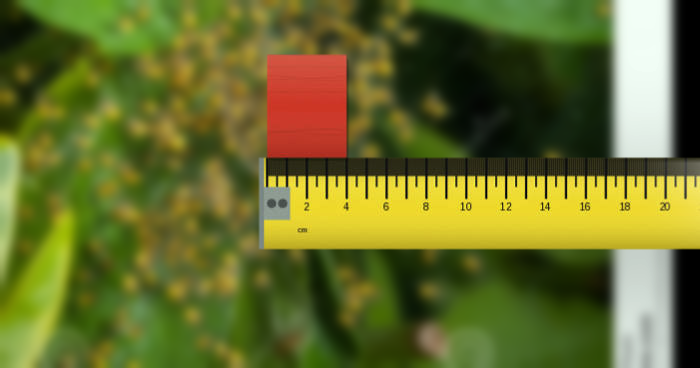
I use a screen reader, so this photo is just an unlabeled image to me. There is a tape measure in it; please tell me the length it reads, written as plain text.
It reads 4 cm
